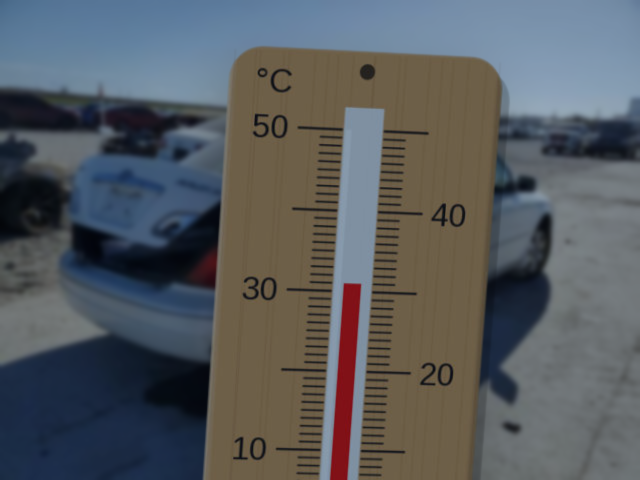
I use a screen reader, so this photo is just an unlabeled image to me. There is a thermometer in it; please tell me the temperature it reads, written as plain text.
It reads 31 °C
